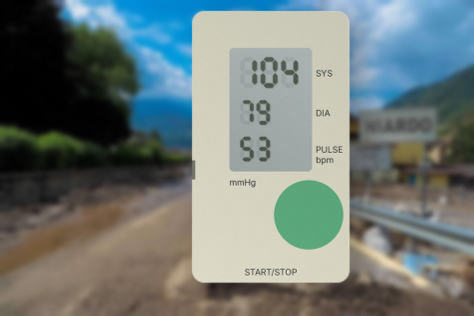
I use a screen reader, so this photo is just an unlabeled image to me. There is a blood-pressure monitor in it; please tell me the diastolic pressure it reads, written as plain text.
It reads 79 mmHg
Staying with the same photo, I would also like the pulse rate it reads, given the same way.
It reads 53 bpm
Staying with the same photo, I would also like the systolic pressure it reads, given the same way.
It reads 104 mmHg
